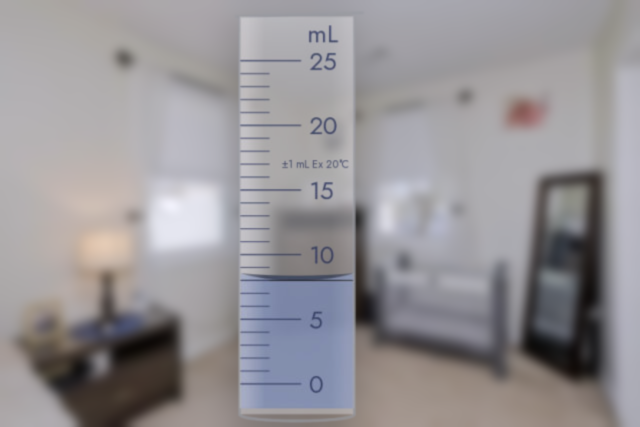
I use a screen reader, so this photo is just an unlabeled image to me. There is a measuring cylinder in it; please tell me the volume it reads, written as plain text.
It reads 8 mL
